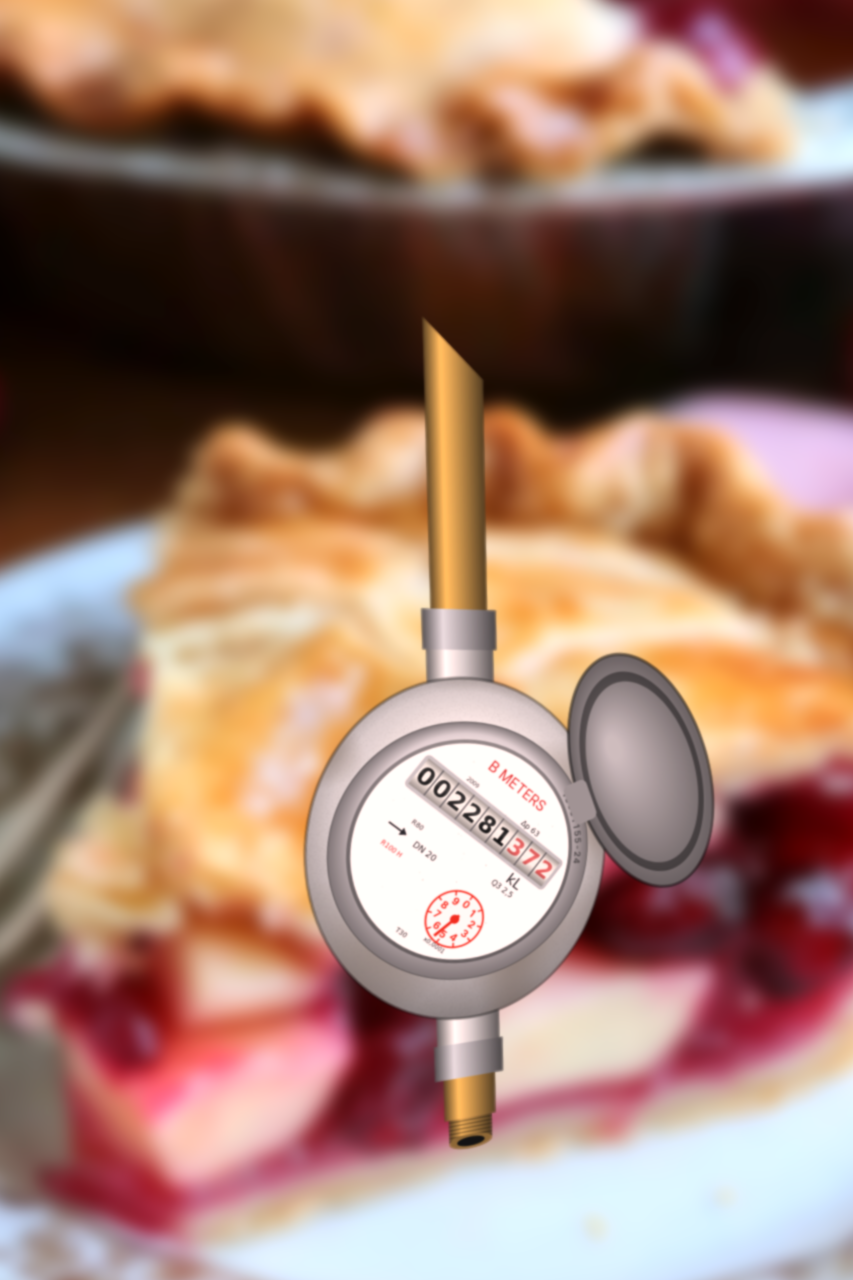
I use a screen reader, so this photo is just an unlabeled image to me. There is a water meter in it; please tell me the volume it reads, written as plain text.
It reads 2281.3725 kL
